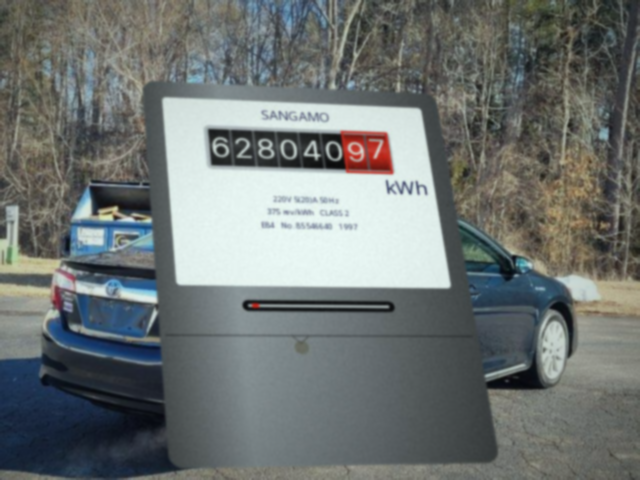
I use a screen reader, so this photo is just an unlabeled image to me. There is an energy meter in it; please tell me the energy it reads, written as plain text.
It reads 628040.97 kWh
